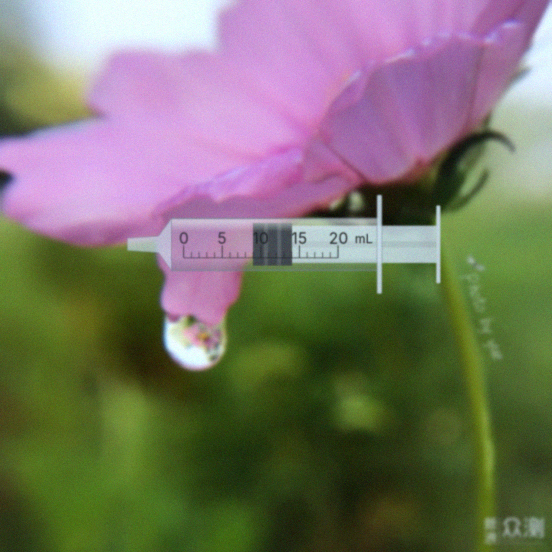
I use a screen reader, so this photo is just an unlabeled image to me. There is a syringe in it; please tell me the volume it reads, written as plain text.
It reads 9 mL
